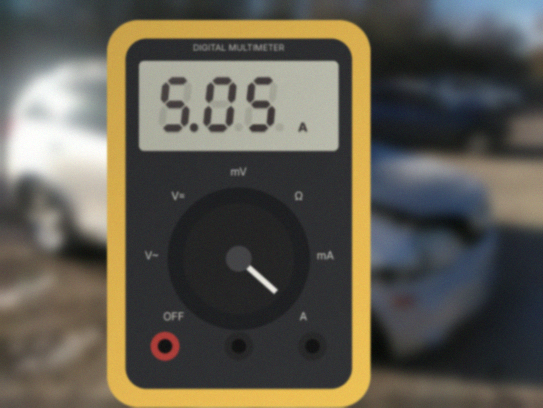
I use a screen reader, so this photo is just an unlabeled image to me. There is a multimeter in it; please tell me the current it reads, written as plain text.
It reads 5.05 A
